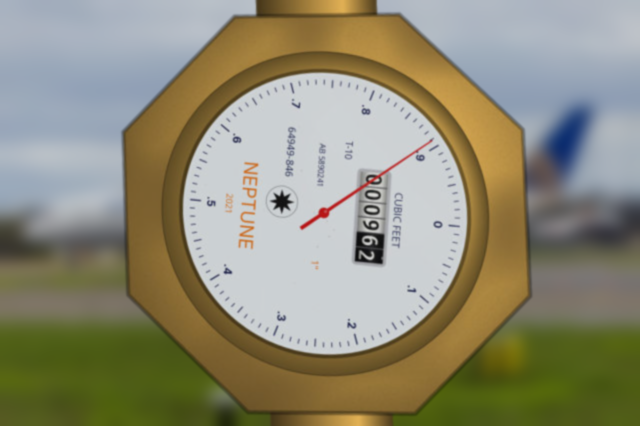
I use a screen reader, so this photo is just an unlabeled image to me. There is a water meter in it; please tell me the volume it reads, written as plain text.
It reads 961.89 ft³
